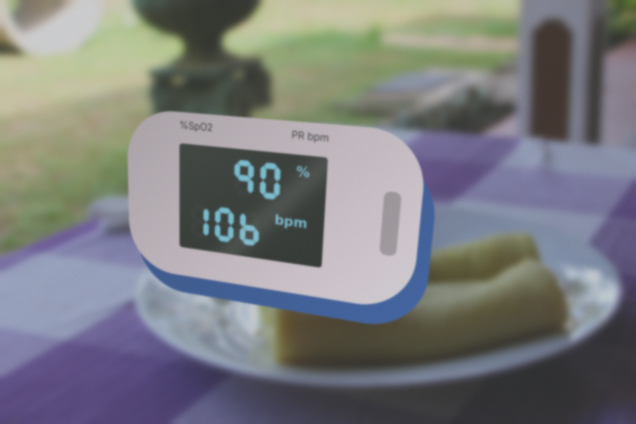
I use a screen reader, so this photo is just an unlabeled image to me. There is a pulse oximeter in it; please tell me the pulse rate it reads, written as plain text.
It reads 106 bpm
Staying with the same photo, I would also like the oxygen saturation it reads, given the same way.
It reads 90 %
